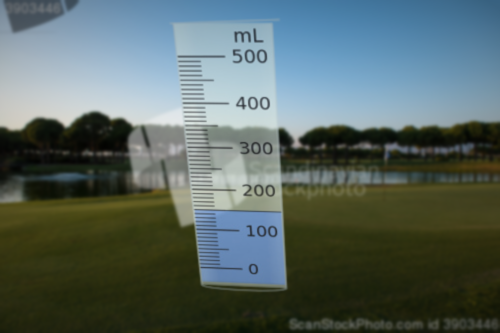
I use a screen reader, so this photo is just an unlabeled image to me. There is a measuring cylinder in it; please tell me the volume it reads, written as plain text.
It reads 150 mL
